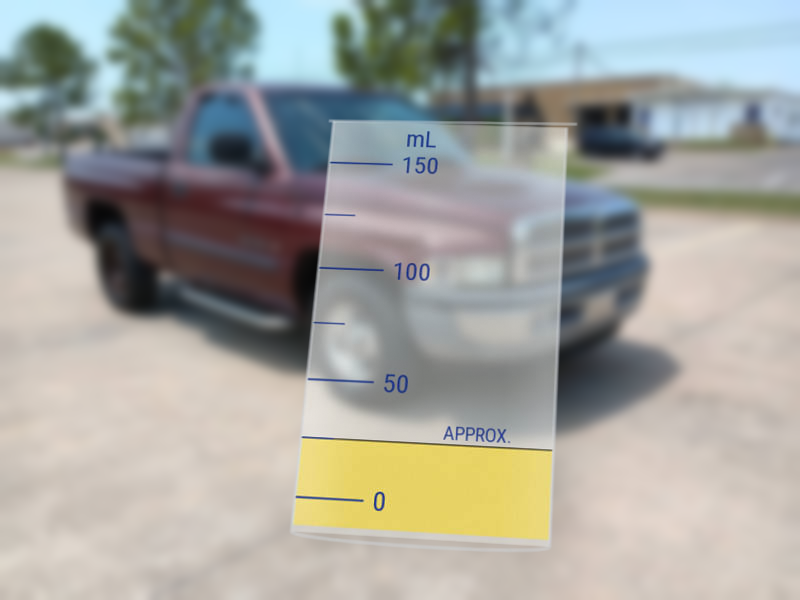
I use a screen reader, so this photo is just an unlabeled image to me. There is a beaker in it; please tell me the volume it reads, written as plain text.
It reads 25 mL
